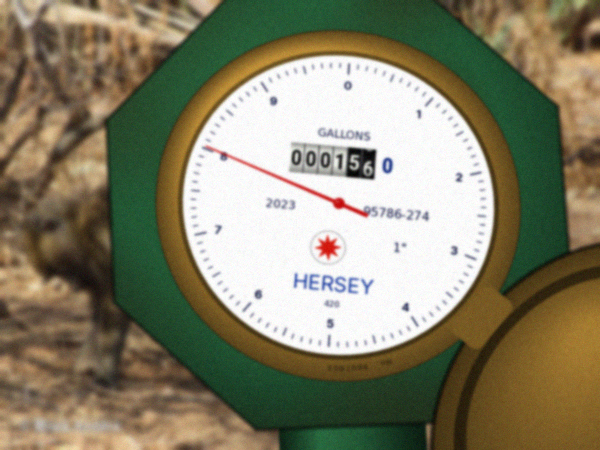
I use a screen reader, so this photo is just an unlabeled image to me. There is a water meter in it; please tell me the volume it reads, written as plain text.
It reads 1558.0 gal
